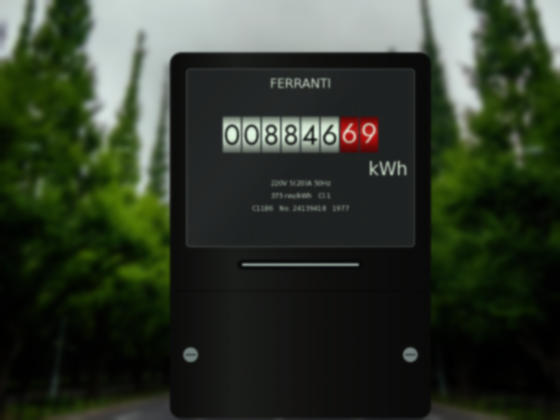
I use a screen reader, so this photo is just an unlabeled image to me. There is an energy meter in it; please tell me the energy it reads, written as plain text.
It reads 8846.69 kWh
